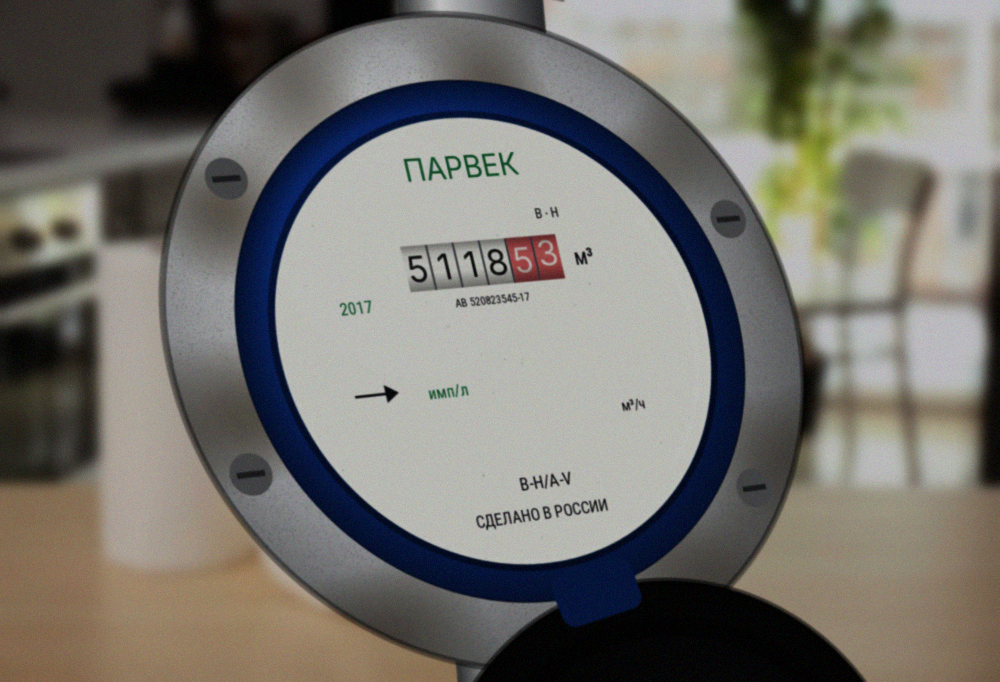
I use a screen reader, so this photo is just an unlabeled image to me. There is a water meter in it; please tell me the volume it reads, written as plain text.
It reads 5118.53 m³
